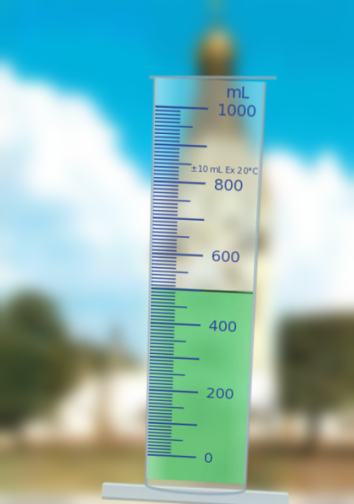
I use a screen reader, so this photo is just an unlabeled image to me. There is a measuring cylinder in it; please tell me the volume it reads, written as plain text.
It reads 500 mL
